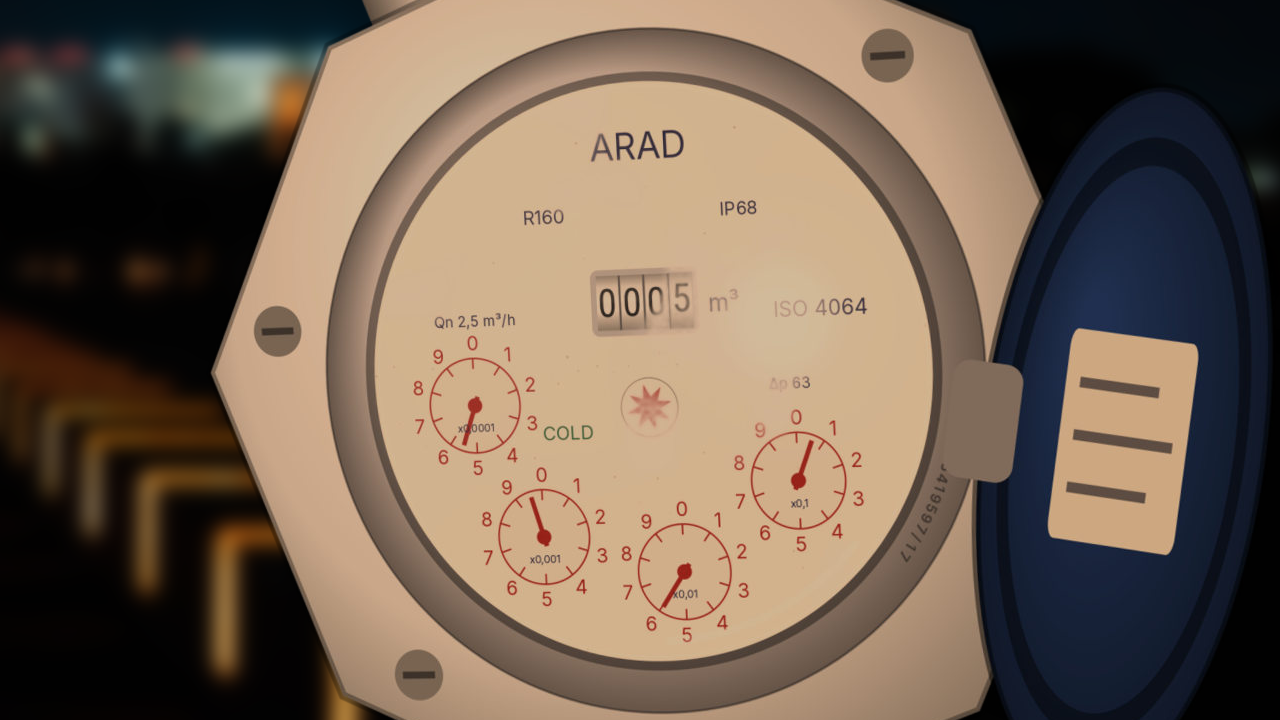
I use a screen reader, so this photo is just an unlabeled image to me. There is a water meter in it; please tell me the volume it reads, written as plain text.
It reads 5.0595 m³
